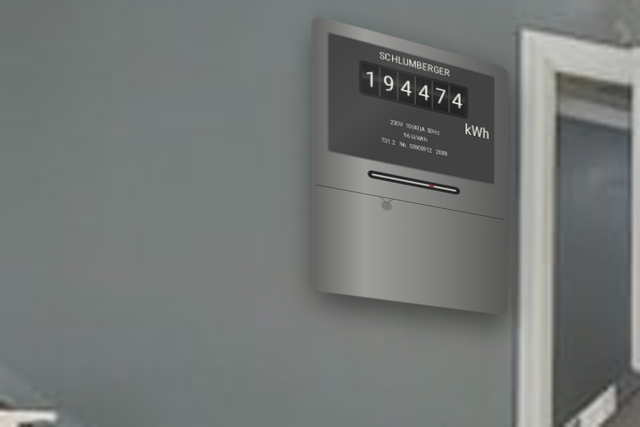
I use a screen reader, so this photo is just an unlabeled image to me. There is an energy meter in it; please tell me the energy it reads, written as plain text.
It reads 194474 kWh
